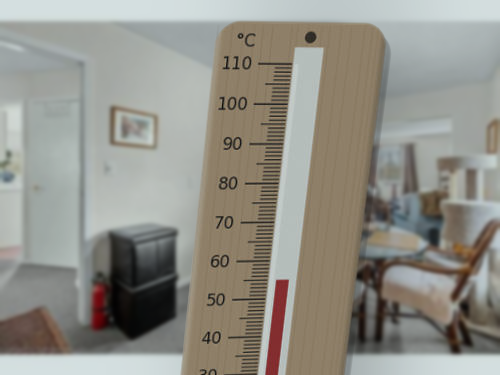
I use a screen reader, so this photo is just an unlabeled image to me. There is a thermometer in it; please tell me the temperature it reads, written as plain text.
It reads 55 °C
